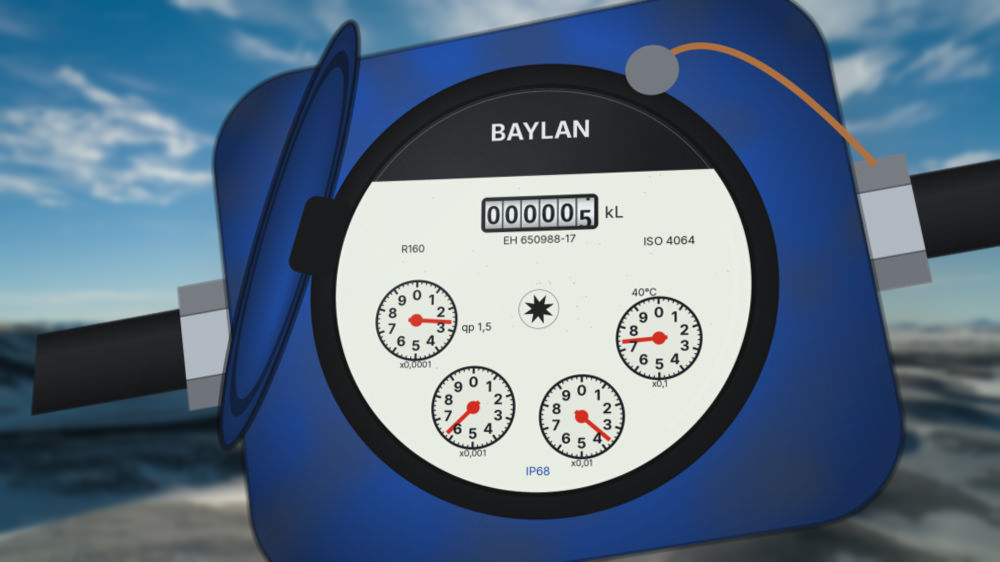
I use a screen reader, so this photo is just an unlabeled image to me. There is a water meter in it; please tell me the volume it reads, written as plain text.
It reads 4.7362 kL
